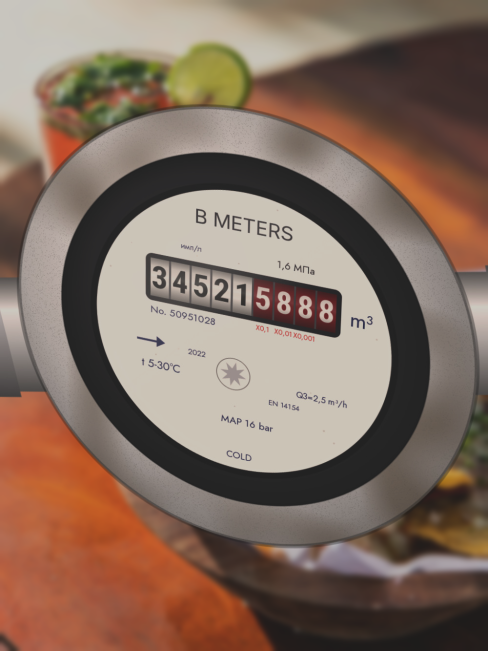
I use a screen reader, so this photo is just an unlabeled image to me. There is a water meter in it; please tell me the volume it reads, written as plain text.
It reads 34521.5888 m³
